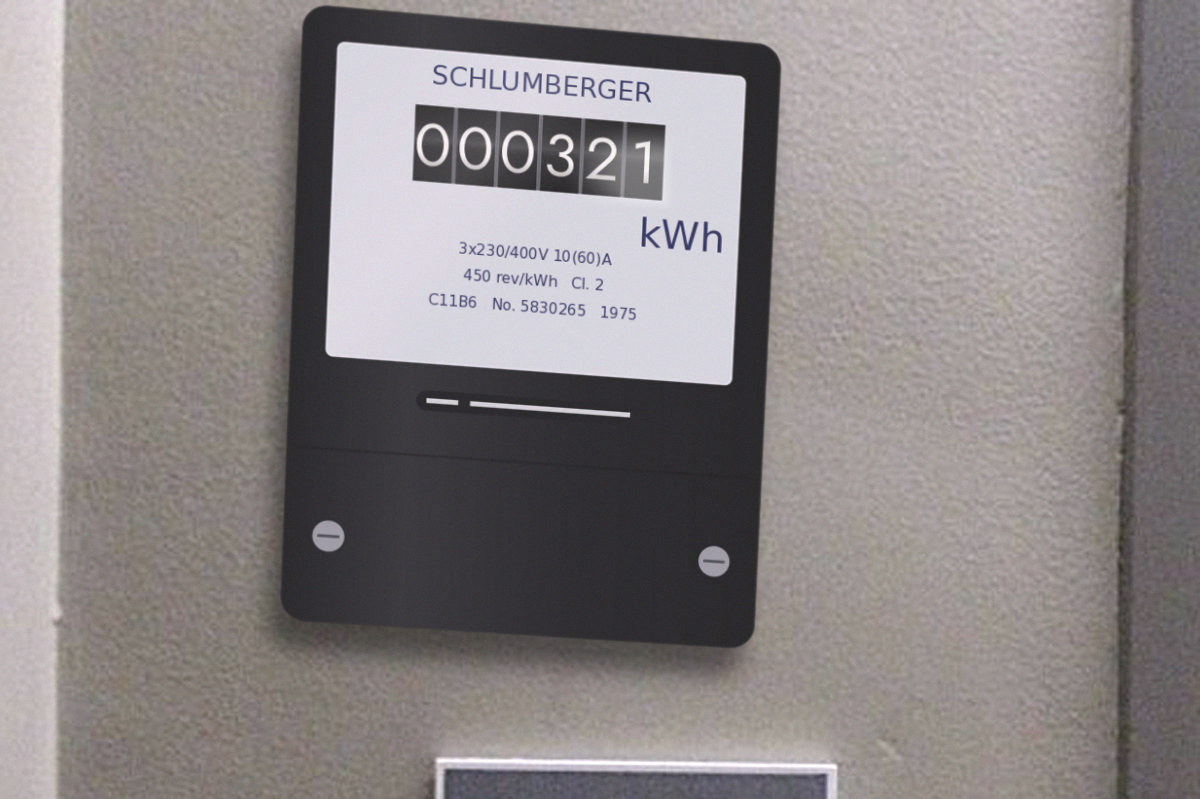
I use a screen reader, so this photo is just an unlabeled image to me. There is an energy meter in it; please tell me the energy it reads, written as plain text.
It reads 321 kWh
